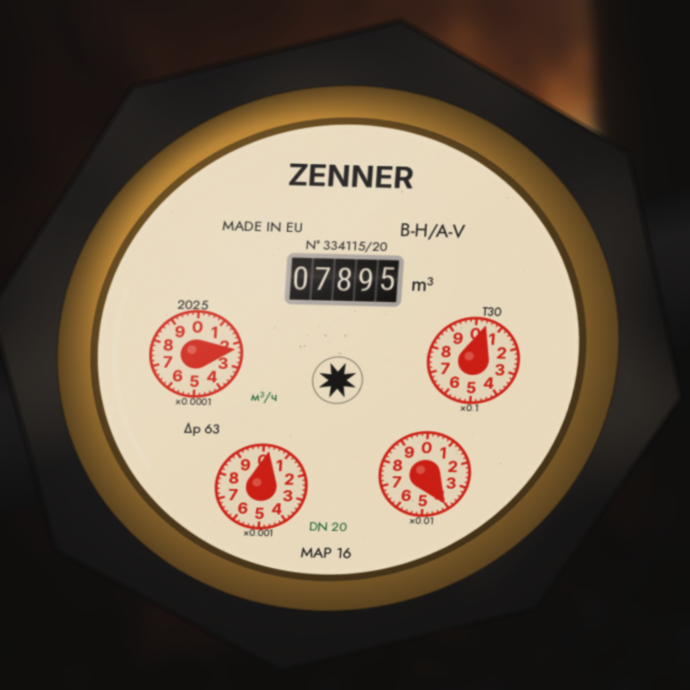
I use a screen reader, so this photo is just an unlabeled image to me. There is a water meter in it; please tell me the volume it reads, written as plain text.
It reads 7895.0402 m³
